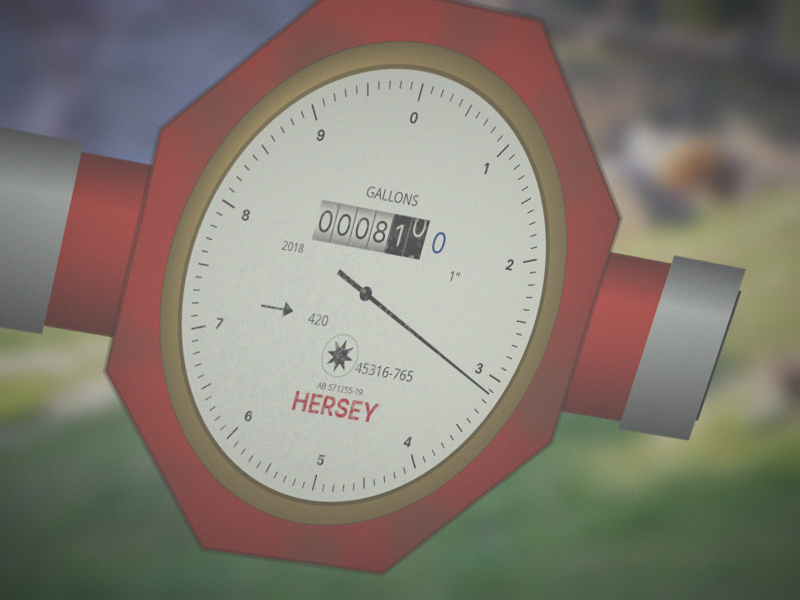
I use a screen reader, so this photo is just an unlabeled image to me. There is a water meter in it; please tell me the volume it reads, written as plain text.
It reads 8103.1 gal
